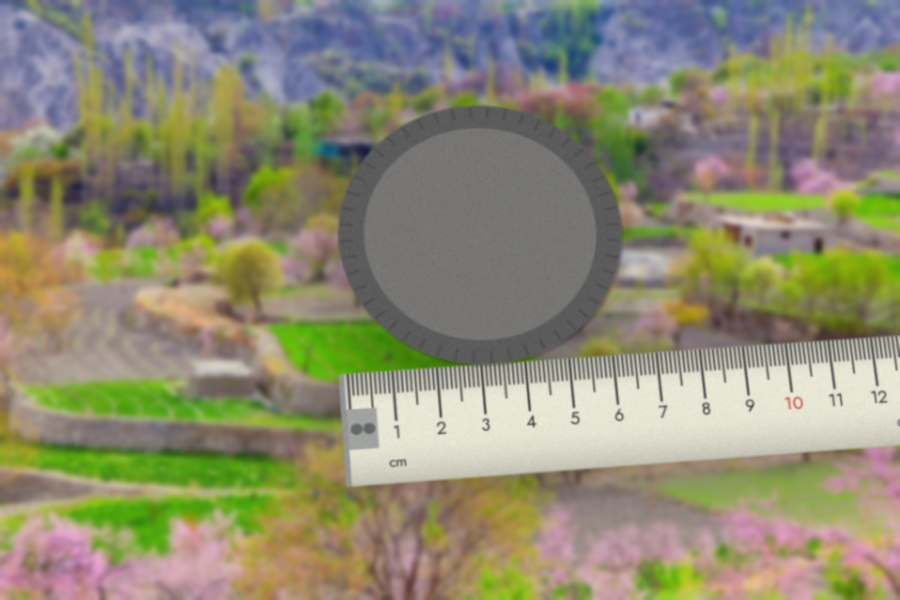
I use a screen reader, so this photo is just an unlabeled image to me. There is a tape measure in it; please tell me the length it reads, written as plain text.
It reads 6.5 cm
